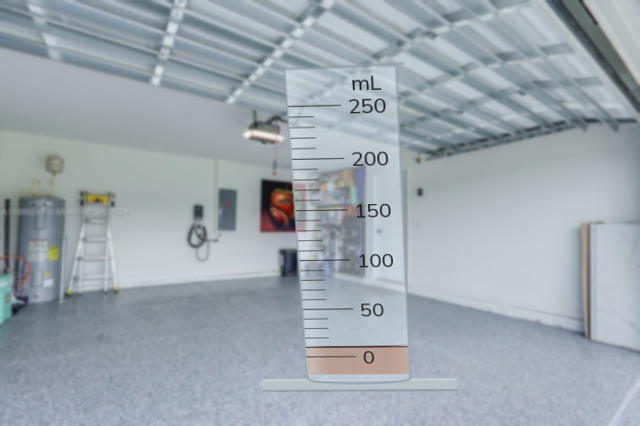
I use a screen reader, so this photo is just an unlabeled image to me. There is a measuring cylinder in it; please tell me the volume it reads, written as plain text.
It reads 10 mL
